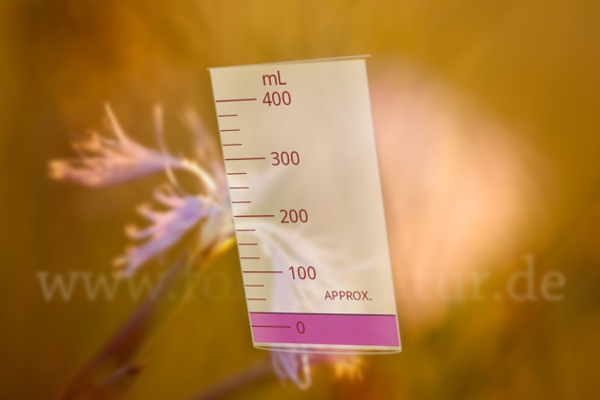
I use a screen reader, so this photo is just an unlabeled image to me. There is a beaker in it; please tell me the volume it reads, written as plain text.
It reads 25 mL
